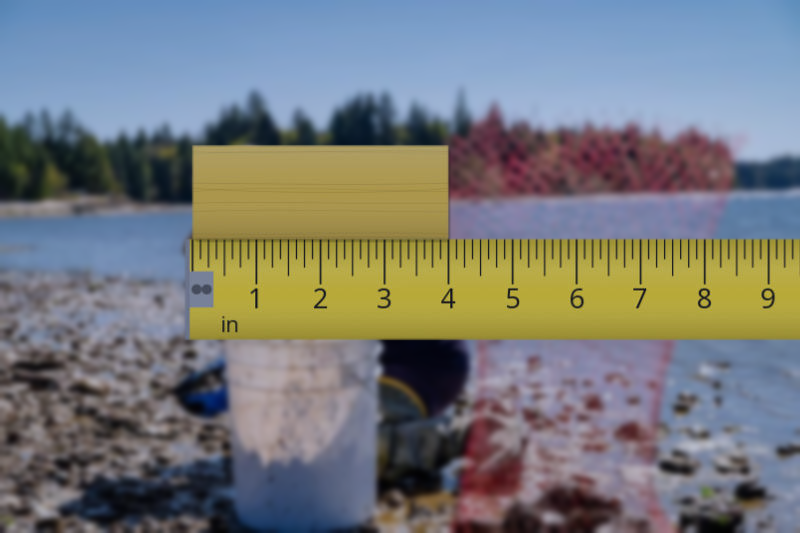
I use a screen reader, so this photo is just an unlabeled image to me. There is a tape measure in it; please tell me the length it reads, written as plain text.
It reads 4 in
